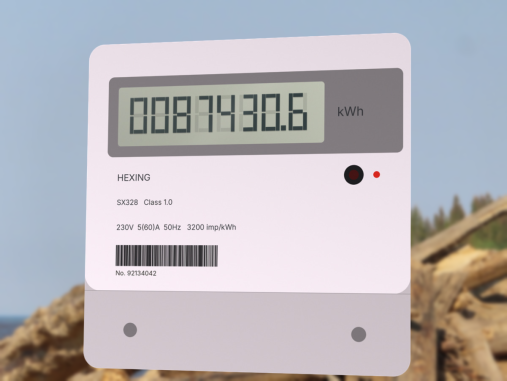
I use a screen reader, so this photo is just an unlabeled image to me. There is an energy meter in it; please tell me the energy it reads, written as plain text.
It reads 87430.6 kWh
